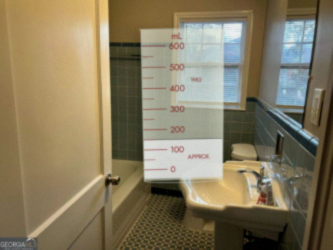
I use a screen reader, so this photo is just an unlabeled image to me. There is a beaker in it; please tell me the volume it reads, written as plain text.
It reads 150 mL
